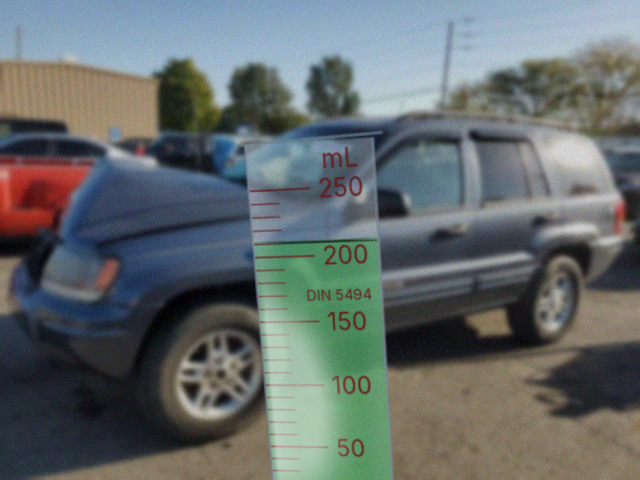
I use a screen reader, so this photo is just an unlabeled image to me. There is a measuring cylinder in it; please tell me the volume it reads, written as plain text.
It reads 210 mL
